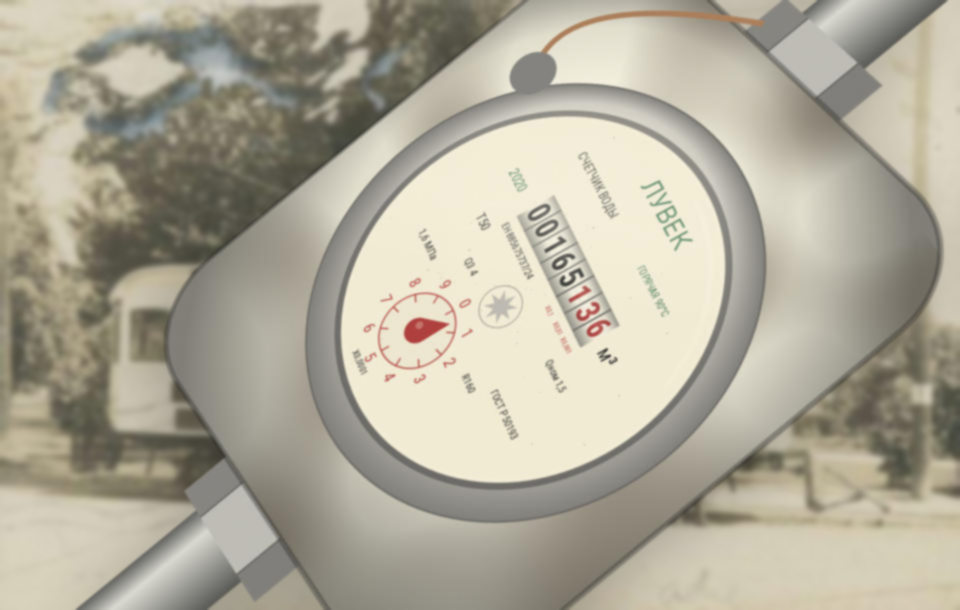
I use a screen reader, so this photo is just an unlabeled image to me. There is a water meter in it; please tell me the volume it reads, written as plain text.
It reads 165.1360 m³
